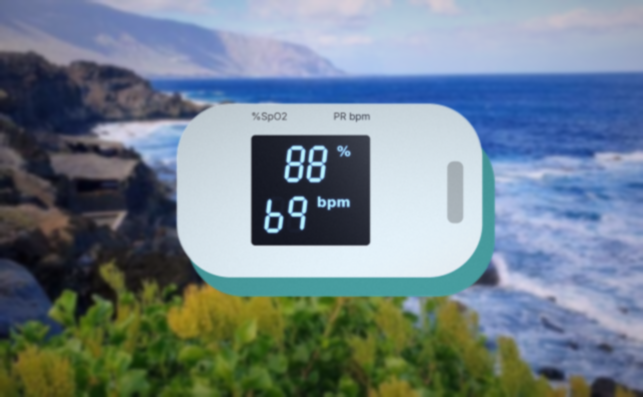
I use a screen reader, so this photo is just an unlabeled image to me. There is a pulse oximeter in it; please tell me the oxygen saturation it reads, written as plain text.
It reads 88 %
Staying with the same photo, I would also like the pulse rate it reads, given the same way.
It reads 69 bpm
